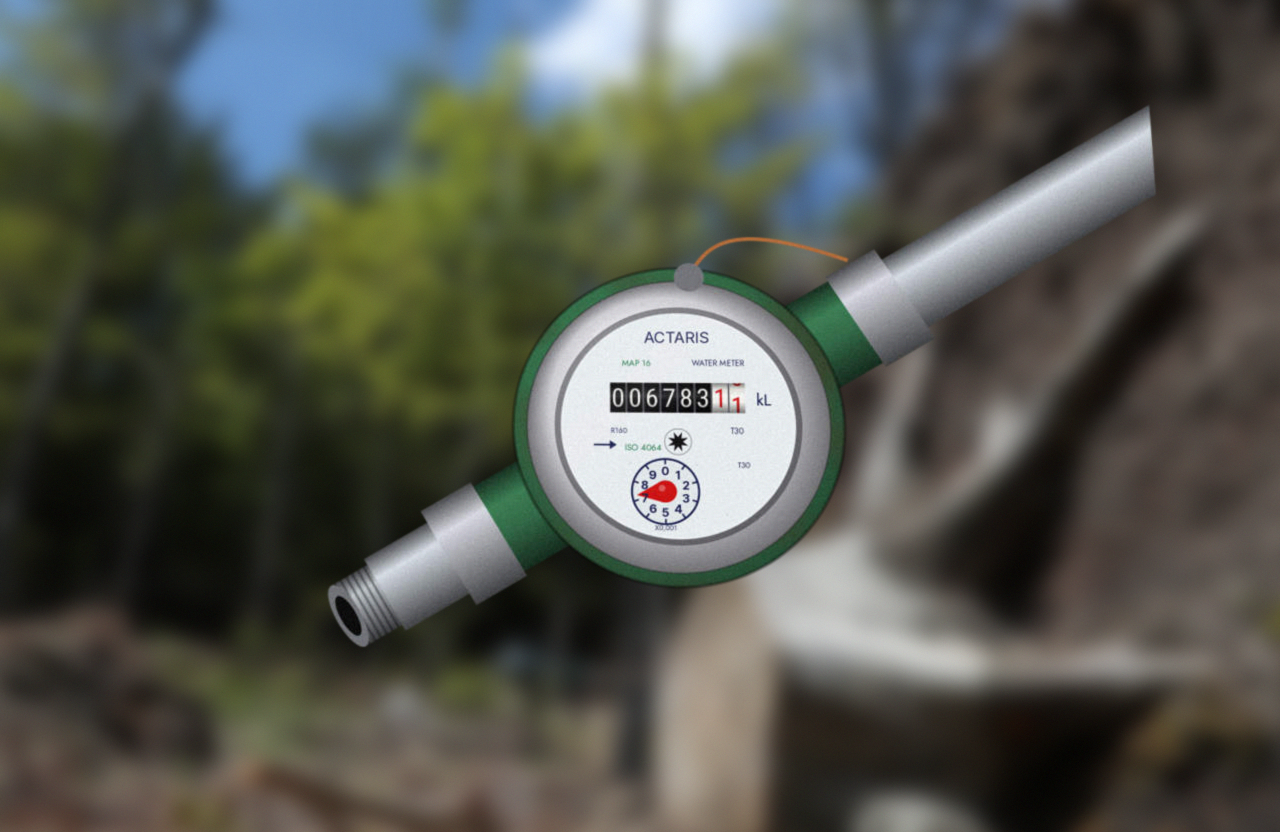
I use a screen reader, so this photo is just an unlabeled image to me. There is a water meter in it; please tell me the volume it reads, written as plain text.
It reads 6783.107 kL
